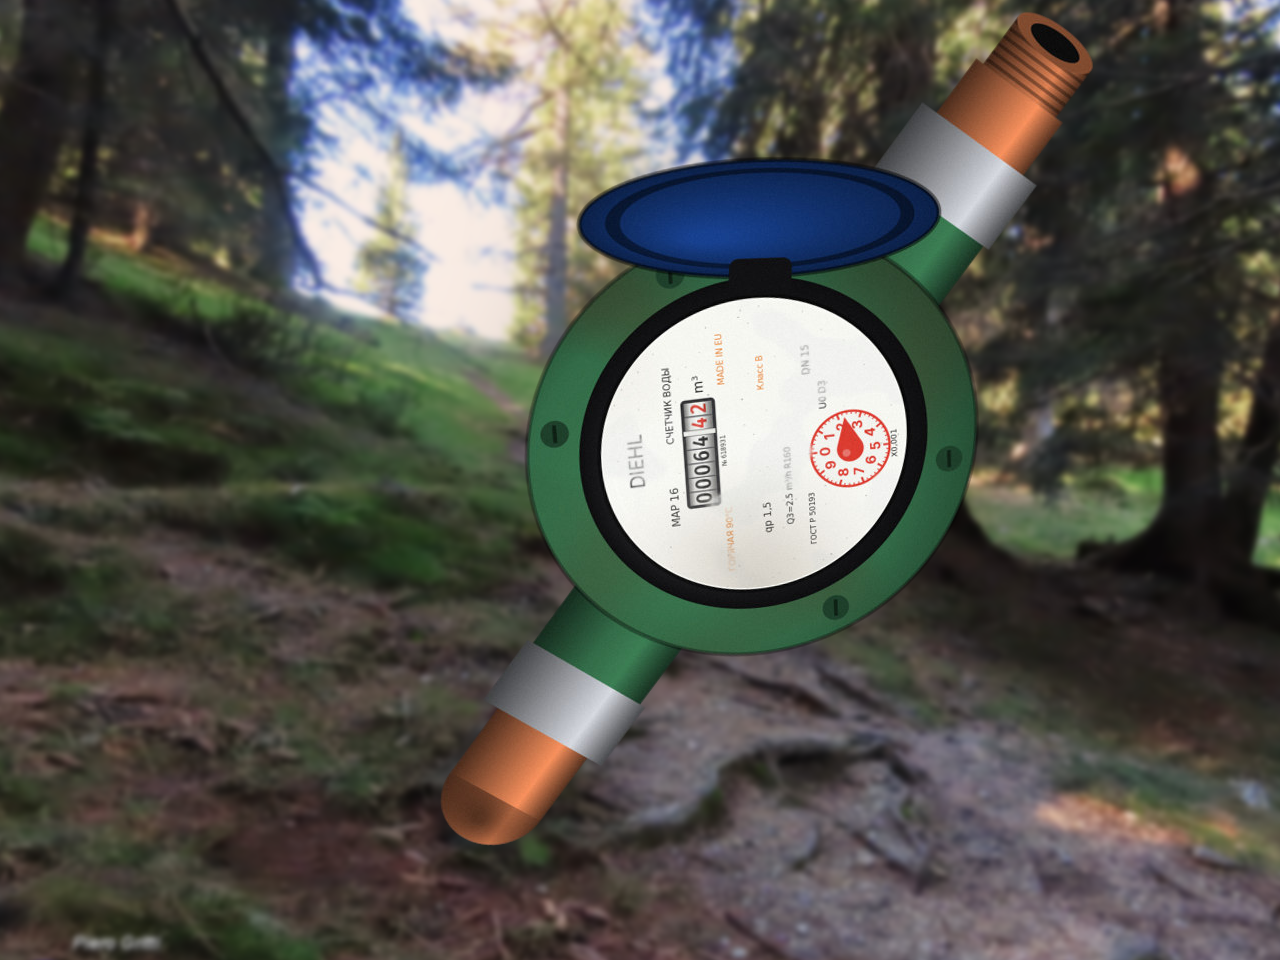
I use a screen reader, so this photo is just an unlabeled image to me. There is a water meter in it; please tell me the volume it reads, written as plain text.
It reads 64.422 m³
